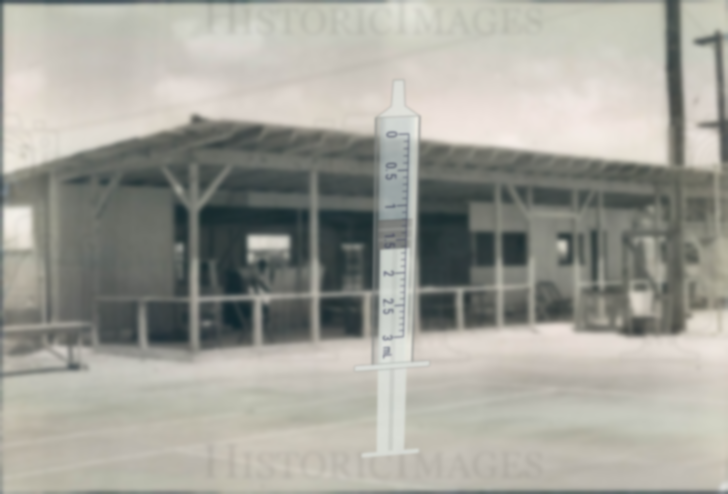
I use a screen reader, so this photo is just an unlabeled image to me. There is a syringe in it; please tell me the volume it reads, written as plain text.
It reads 1.2 mL
